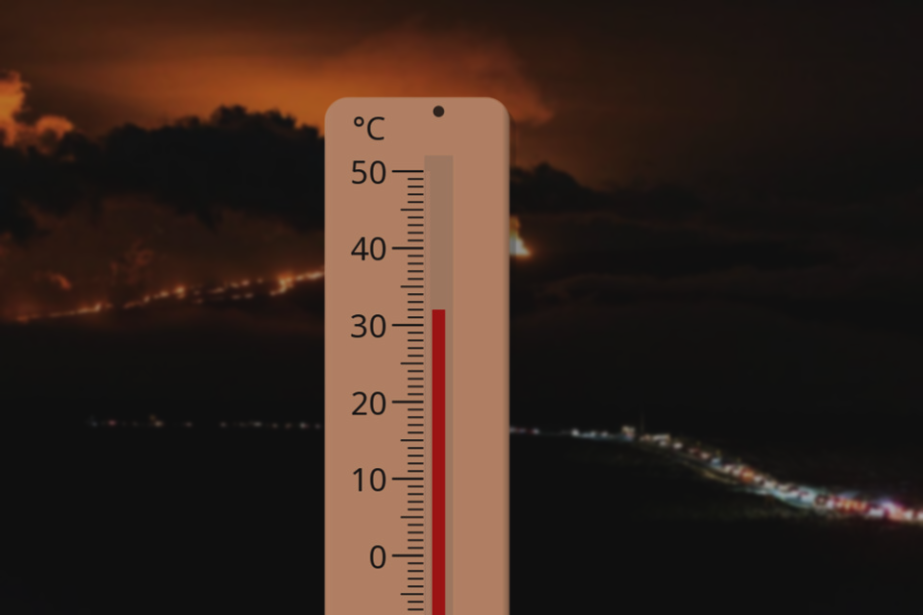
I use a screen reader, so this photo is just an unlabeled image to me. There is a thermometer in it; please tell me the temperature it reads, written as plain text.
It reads 32 °C
